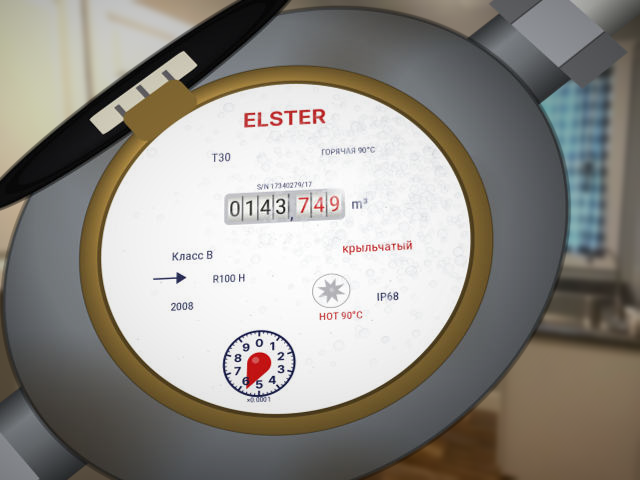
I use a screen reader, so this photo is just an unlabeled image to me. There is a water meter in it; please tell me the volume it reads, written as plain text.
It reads 143.7495 m³
